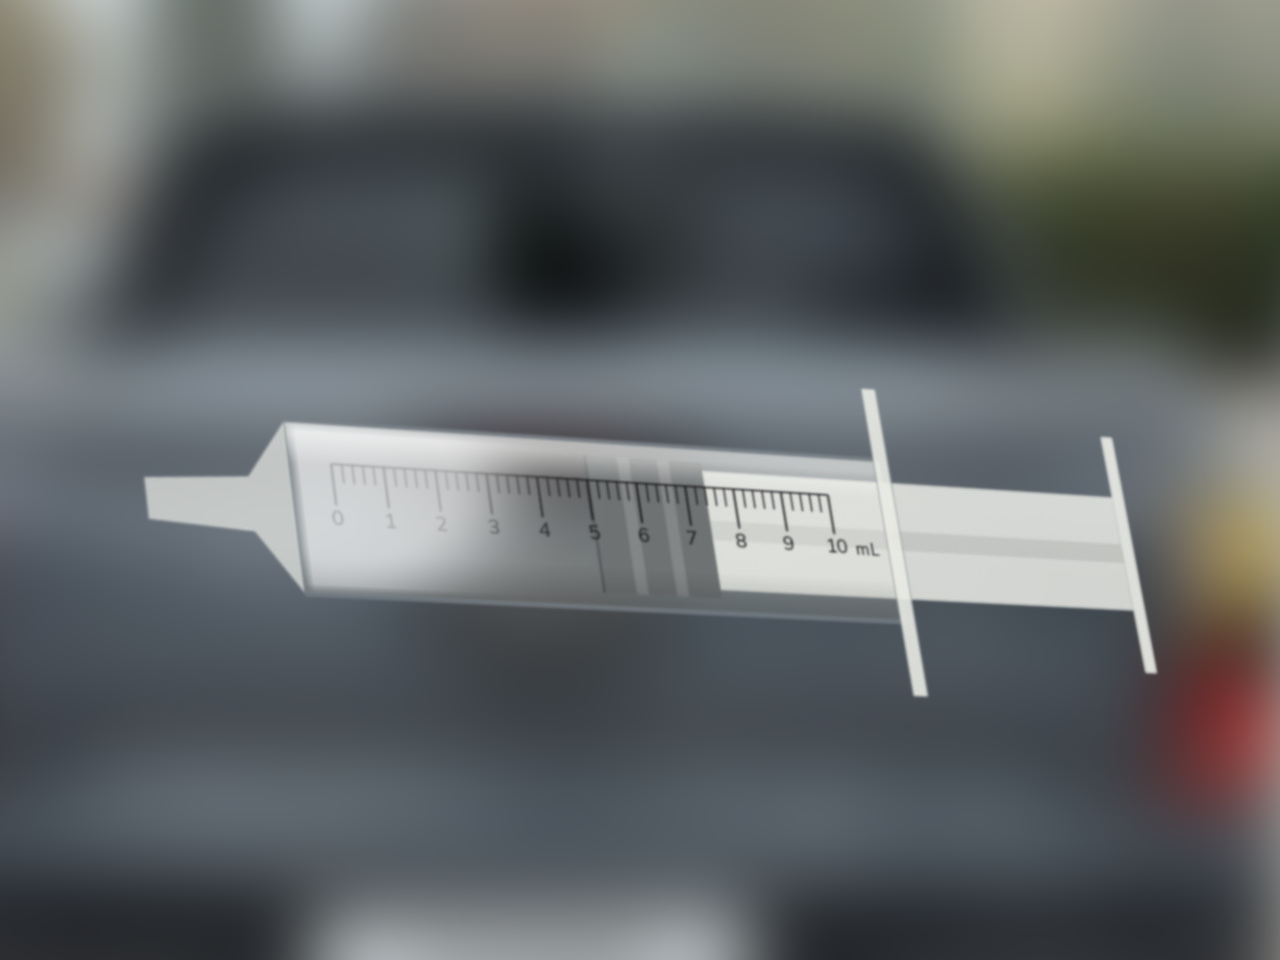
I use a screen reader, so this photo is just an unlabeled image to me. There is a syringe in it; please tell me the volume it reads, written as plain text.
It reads 5 mL
